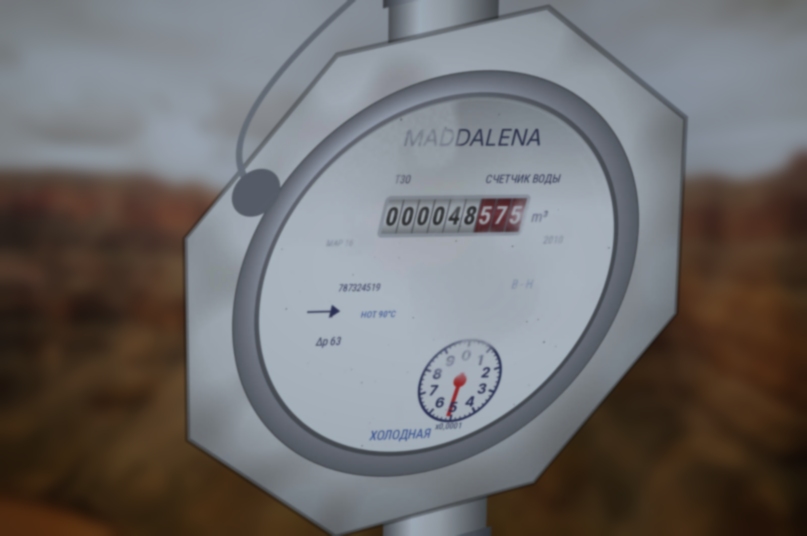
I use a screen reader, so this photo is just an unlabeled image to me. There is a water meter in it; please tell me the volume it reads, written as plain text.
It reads 48.5755 m³
